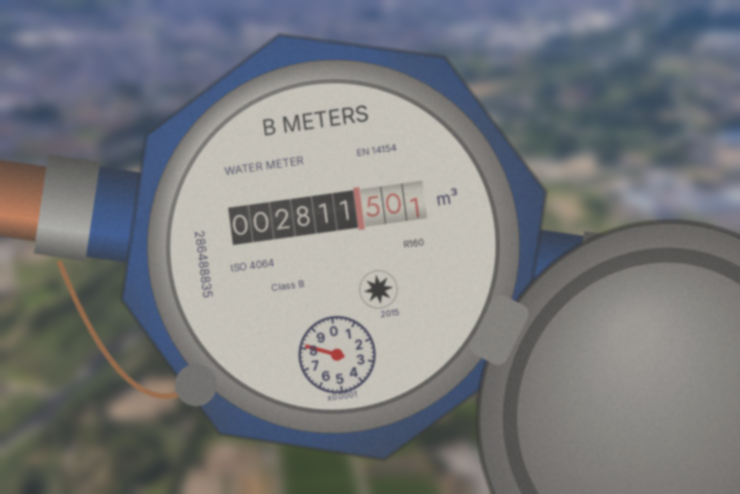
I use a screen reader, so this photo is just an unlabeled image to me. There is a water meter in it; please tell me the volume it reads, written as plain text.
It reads 2811.5008 m³
